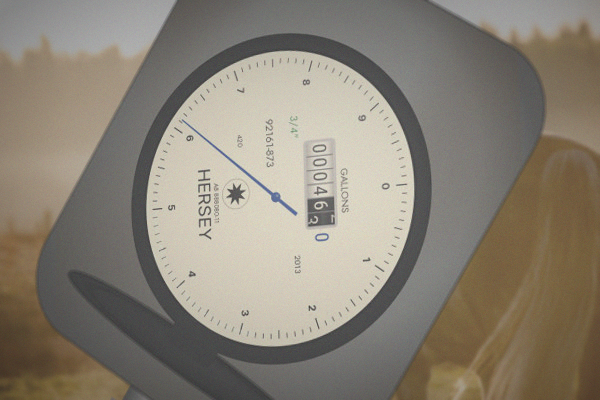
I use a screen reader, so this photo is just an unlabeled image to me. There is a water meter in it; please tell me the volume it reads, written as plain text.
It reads 4626.1 gal
